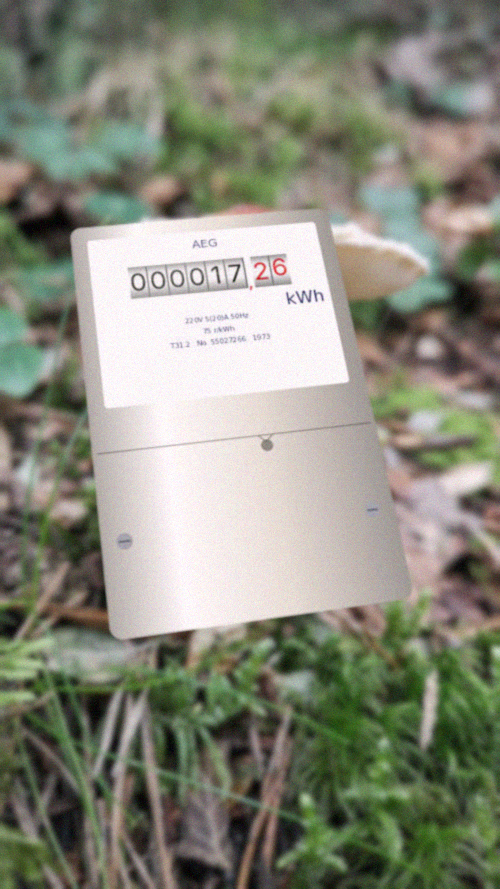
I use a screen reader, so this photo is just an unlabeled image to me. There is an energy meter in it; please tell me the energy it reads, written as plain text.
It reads 17.26 kWh
